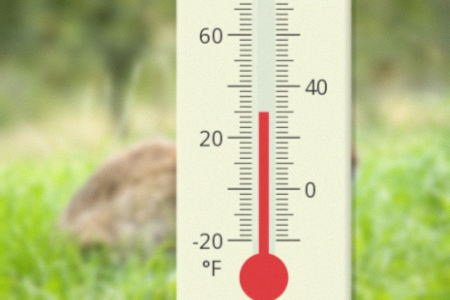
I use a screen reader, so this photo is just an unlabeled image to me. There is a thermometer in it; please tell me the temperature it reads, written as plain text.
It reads 30 °F
